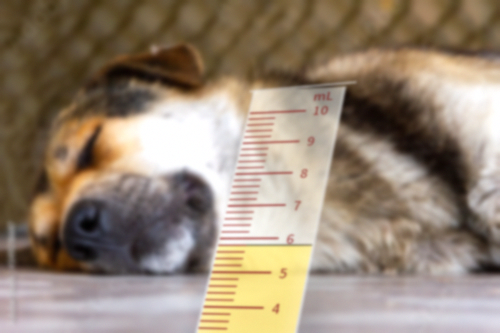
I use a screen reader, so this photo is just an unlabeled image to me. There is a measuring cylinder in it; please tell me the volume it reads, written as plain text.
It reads 5.8 mL
